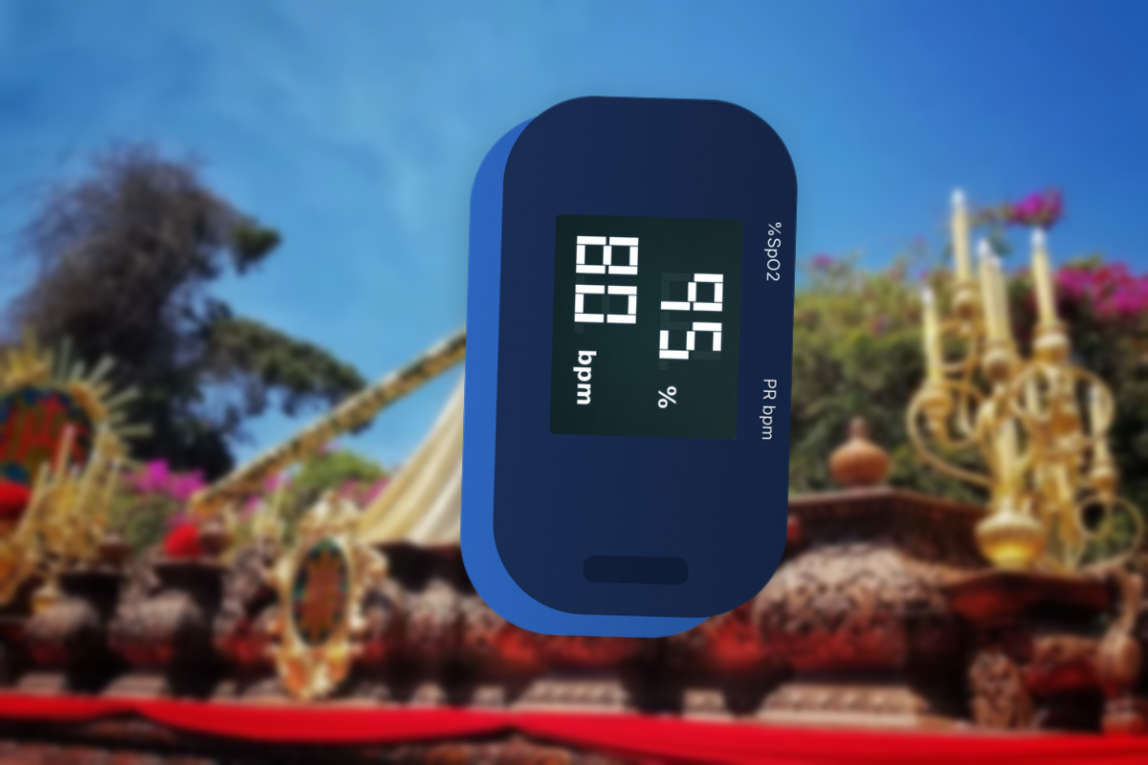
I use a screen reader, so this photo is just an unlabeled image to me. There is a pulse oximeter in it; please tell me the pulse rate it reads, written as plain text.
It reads 80 bpm
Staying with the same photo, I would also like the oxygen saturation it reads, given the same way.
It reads 95 %
